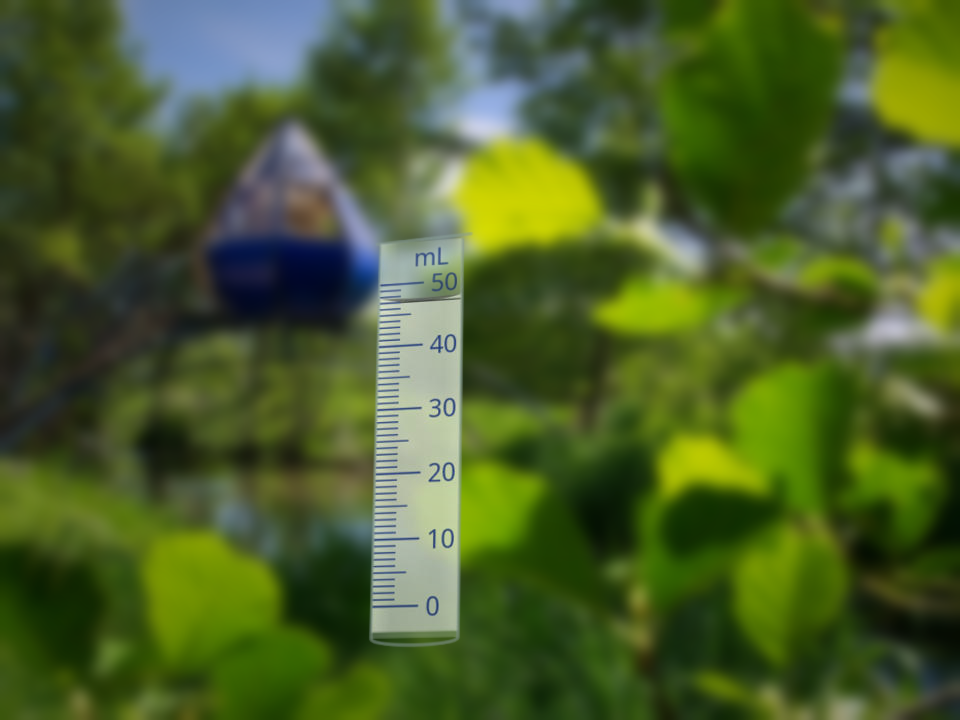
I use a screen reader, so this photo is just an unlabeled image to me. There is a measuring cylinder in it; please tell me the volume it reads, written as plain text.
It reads 47 mL
